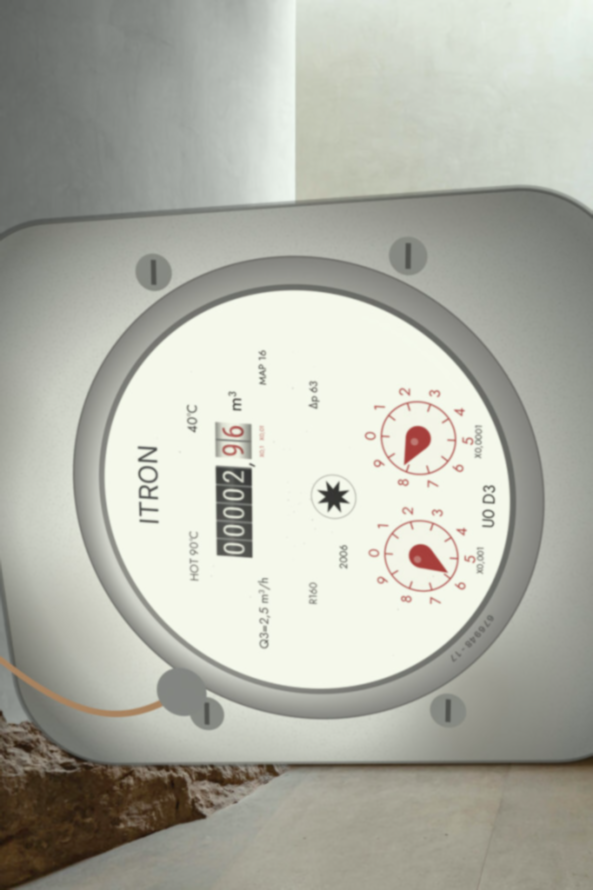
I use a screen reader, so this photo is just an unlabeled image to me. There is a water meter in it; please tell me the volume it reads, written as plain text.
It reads 2.9658 m³
